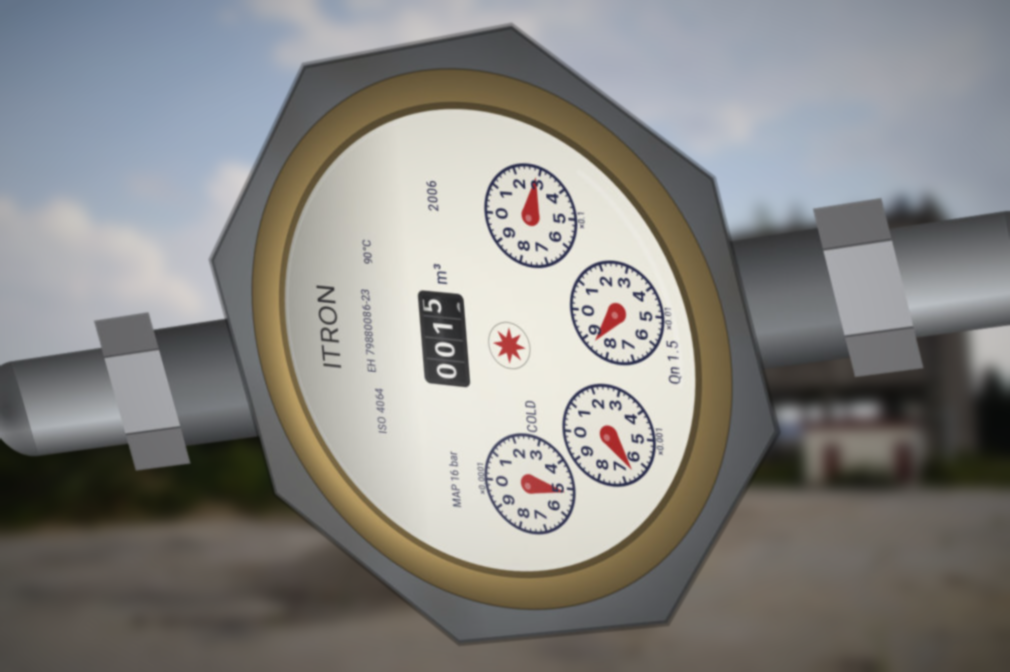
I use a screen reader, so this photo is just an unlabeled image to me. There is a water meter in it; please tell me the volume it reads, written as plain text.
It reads 15.2865 m³
